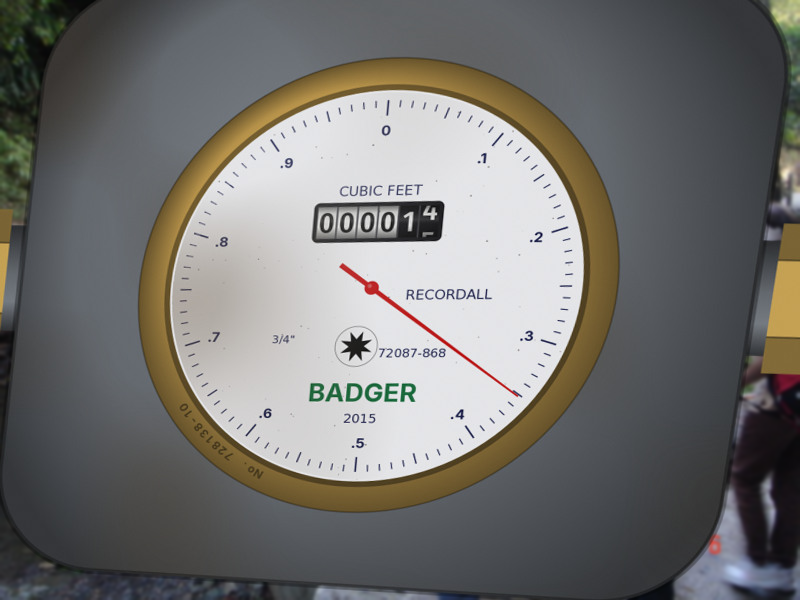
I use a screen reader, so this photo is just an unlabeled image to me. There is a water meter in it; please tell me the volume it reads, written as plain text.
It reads 14.35 ft³
